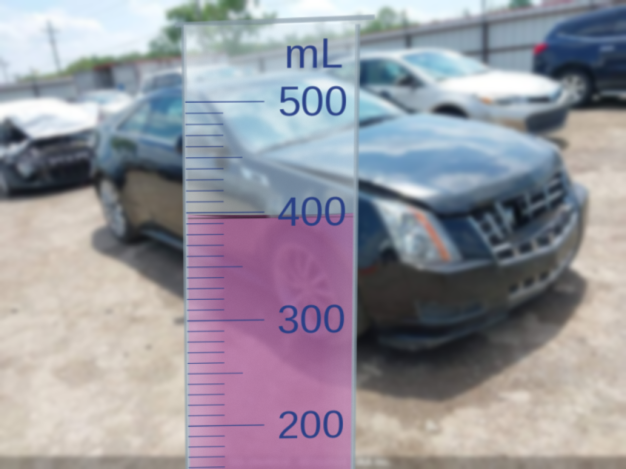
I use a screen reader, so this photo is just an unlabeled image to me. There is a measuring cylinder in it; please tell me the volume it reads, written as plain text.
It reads 395 mL
